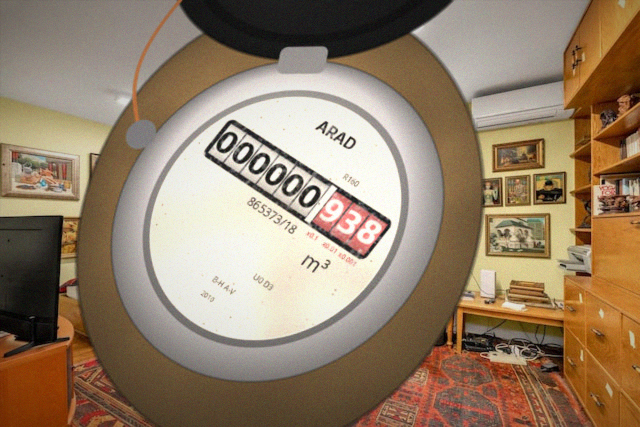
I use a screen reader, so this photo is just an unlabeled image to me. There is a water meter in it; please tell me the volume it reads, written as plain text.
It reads 0.938 m³
